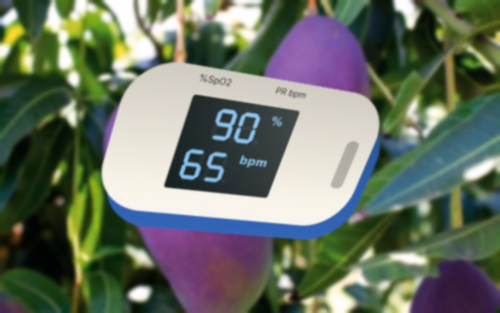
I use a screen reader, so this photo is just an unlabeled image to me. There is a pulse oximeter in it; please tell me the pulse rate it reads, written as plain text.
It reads 65 bpm
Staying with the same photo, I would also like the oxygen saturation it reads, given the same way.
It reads 90 %
